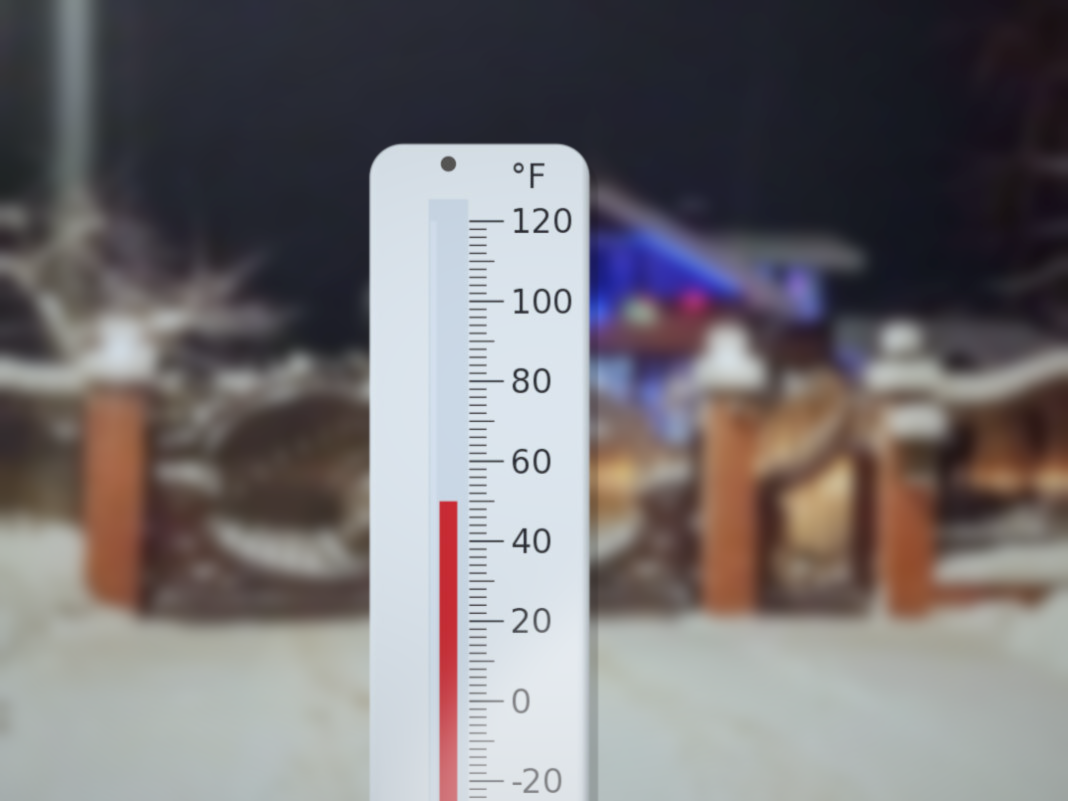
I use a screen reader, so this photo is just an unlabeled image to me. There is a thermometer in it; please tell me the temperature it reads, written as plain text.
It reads 50 °F
